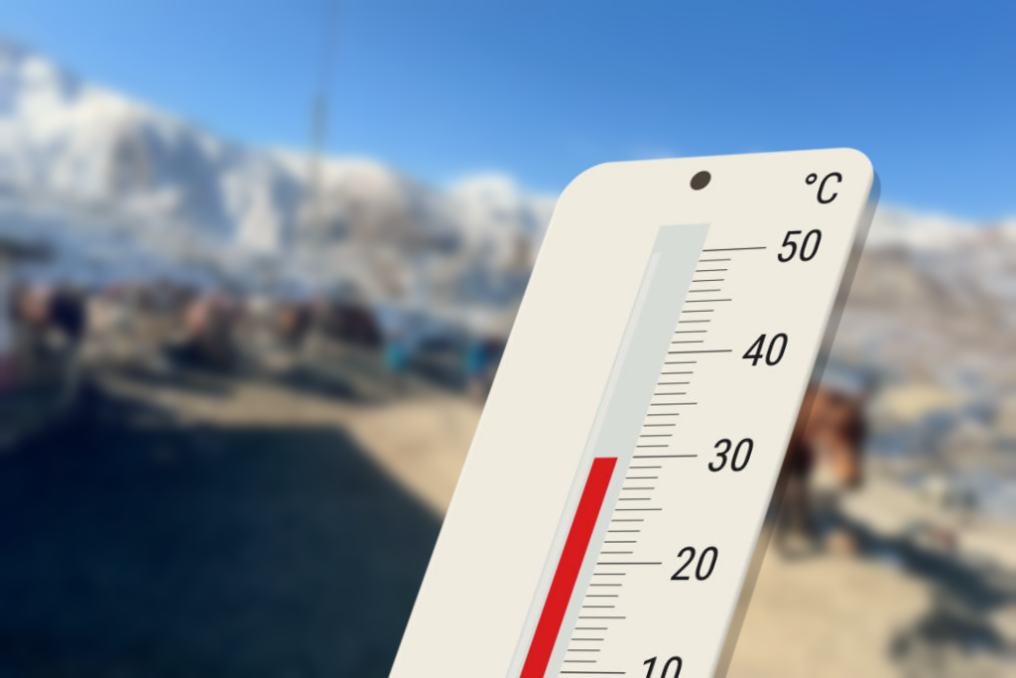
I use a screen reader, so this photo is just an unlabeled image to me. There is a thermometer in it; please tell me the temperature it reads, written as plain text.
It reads 30 °C
